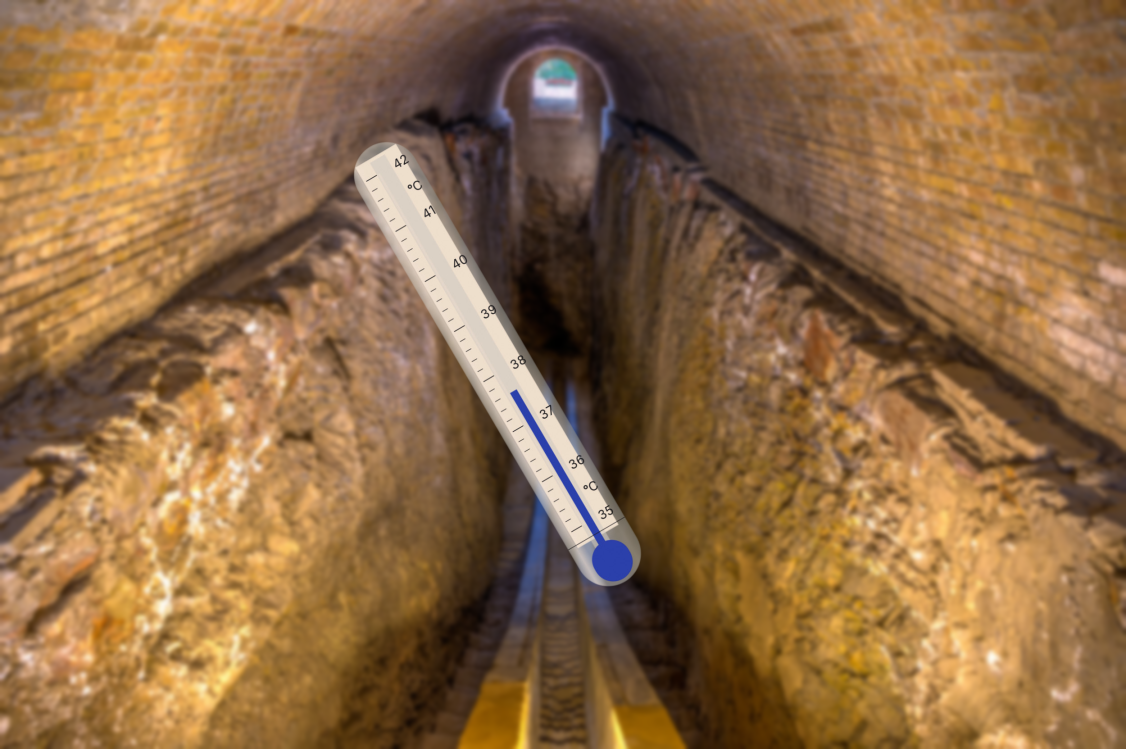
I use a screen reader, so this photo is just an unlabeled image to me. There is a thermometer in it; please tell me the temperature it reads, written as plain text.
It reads 37.6 °C
